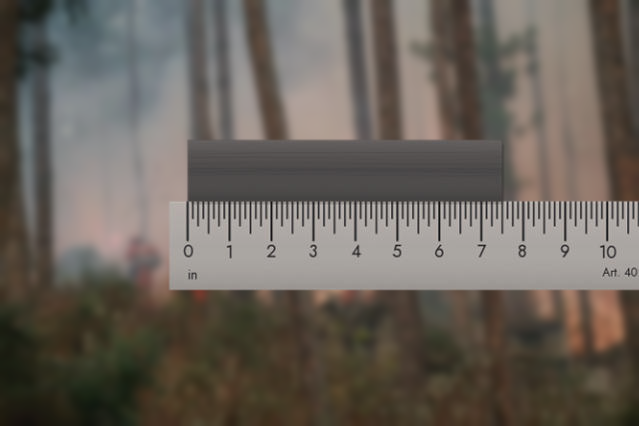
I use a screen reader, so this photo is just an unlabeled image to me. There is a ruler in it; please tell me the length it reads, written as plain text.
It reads 7.5 in
